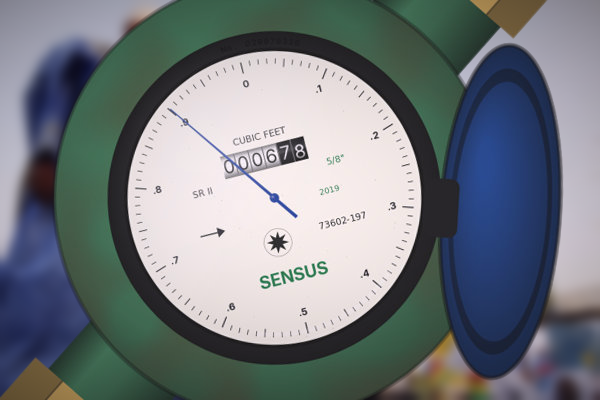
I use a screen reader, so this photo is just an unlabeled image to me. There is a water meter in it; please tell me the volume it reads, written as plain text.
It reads 677.90 ft³
